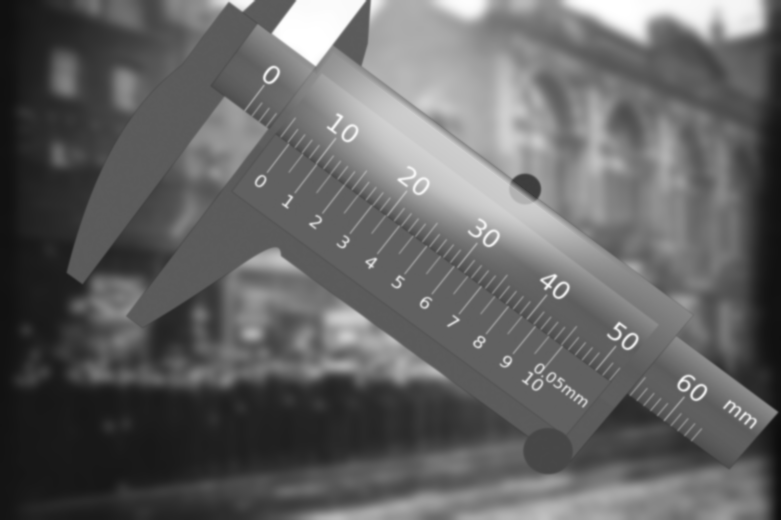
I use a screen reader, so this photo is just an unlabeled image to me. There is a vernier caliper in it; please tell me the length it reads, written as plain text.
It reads 6.2 mm
